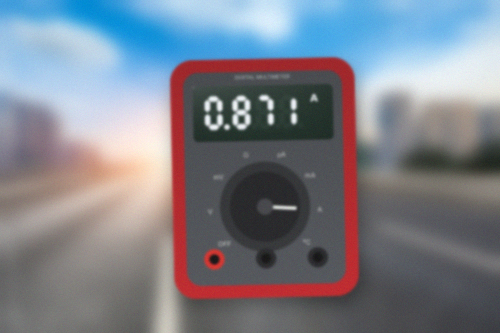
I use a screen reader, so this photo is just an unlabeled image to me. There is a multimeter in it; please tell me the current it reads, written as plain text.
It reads 0.871 A
